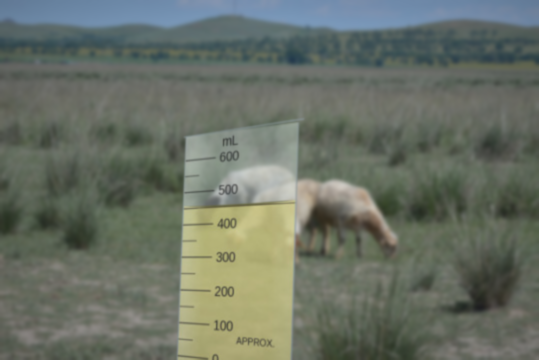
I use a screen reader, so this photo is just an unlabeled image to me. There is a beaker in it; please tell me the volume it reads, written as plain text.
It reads 450 mL
